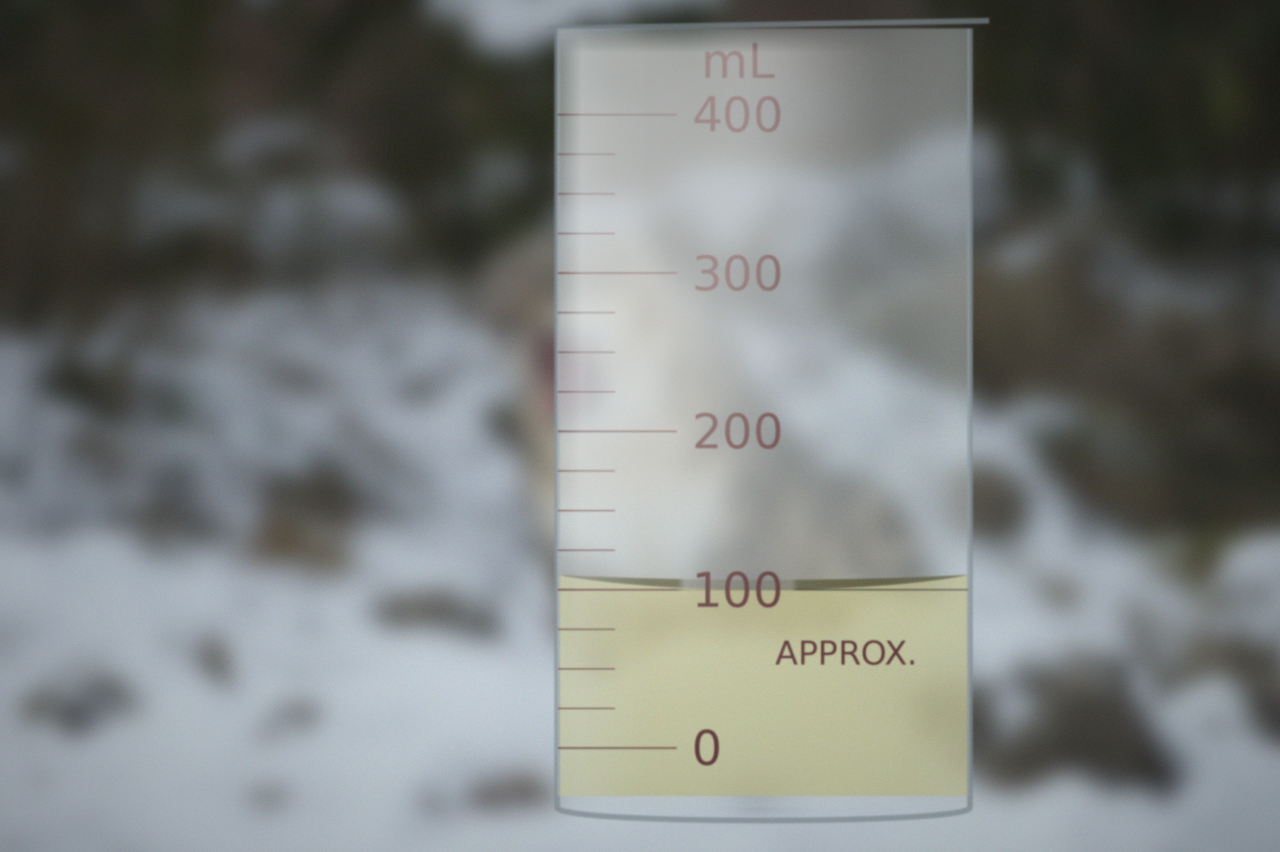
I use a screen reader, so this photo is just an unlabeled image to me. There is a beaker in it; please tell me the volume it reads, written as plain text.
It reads 100 mL
